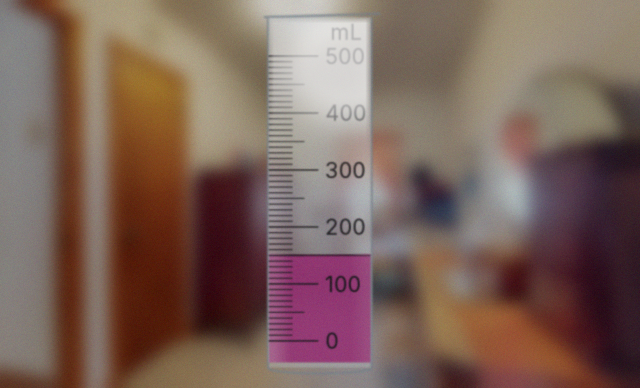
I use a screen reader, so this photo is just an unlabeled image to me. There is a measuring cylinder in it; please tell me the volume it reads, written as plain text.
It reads 150 mL
